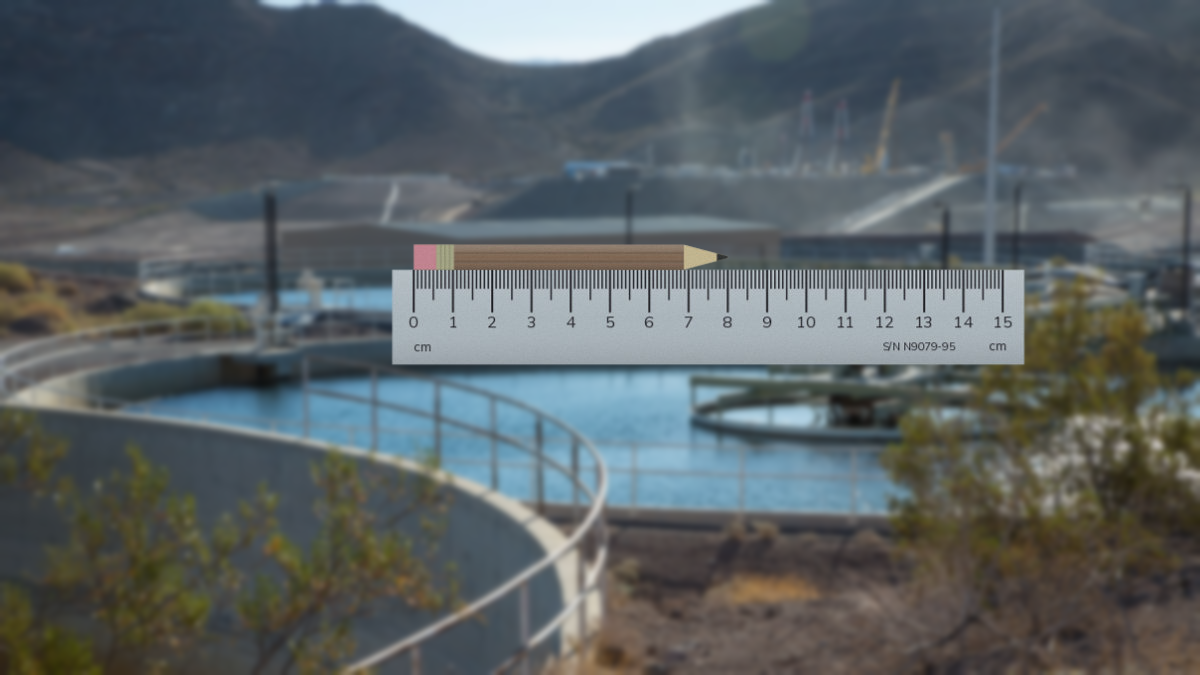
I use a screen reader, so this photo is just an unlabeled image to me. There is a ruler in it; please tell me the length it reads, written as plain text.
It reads 8 cm
